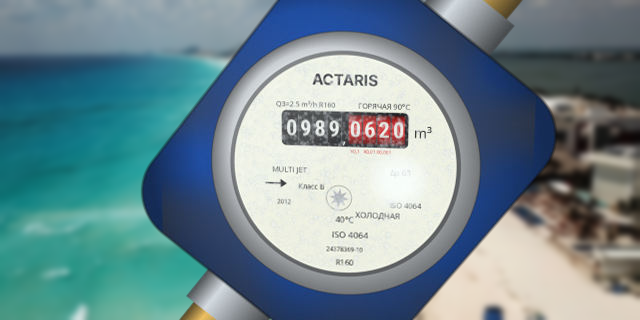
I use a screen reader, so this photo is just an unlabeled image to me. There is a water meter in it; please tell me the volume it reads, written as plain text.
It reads 989.0620 m³
